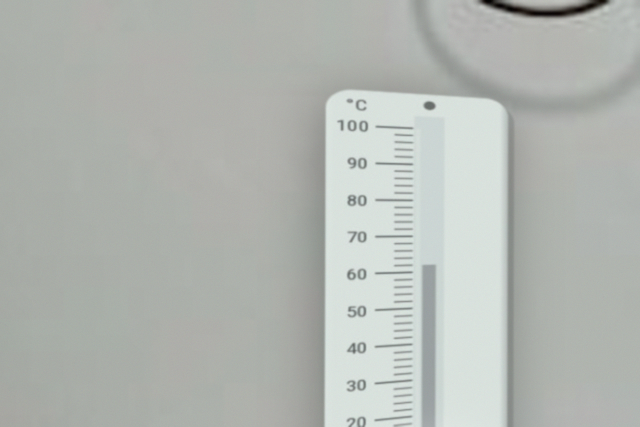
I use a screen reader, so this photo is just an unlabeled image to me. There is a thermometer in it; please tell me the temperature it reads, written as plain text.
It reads 62 °C
